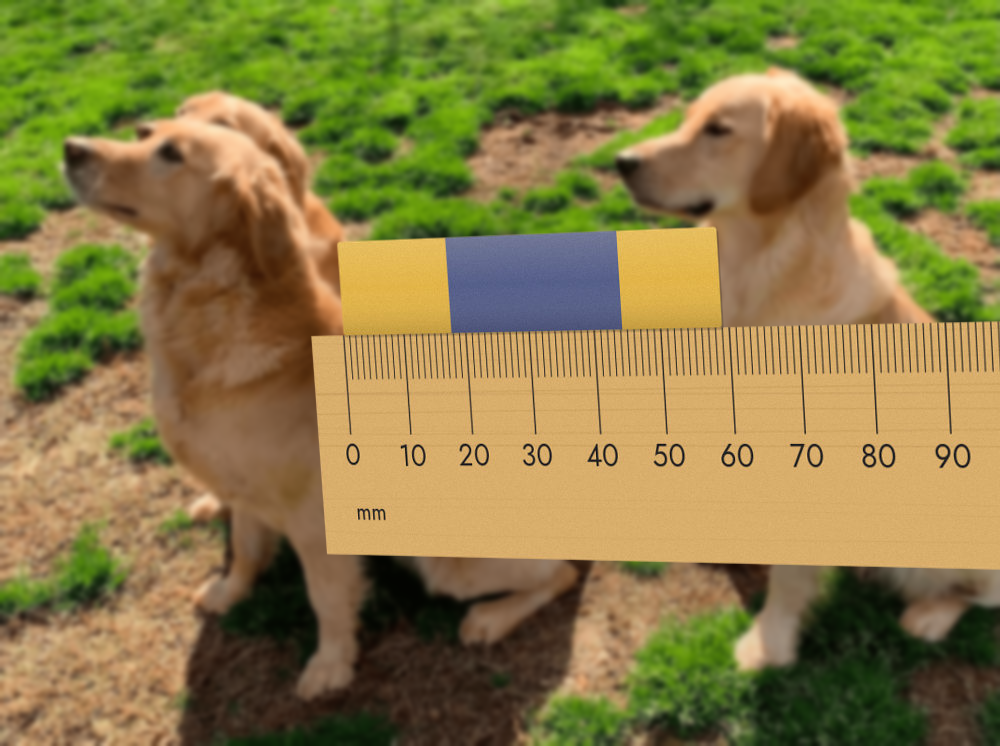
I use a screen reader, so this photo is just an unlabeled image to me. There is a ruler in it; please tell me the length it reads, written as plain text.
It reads 59 mm
